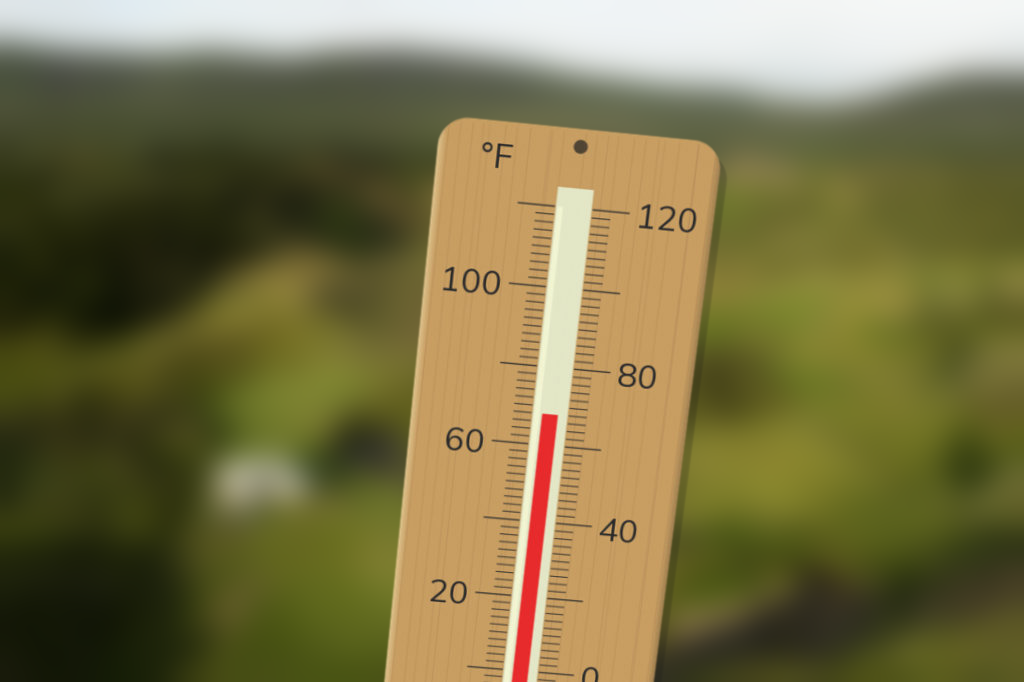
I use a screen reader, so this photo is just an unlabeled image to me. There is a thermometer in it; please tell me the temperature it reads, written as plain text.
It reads 68 °F
